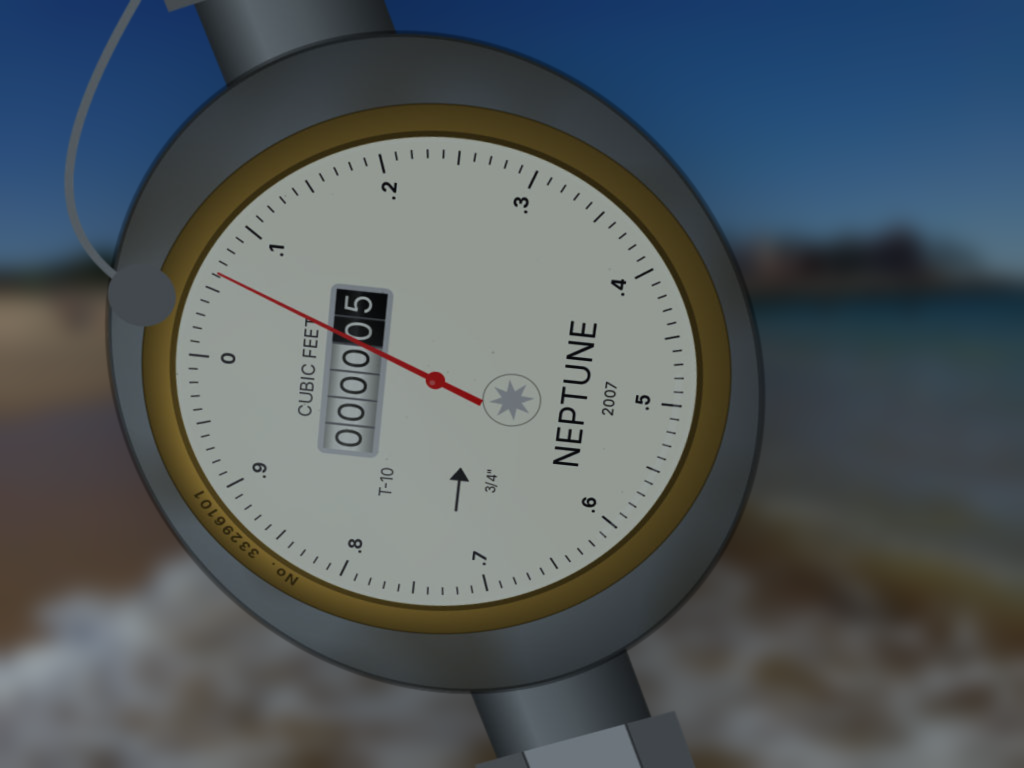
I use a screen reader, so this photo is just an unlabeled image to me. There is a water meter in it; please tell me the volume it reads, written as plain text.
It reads 5.06 ft³
